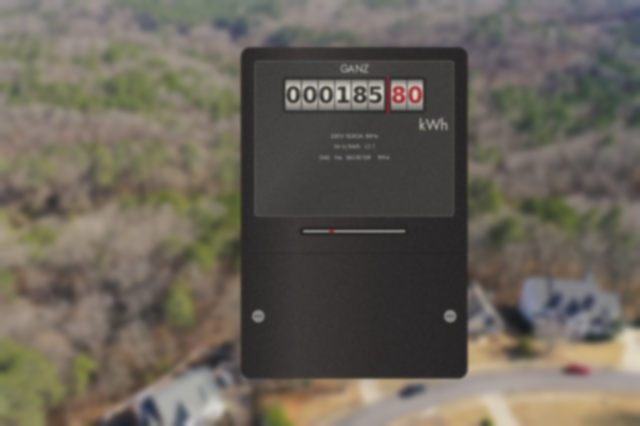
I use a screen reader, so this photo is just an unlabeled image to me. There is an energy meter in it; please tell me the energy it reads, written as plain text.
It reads 185.80 kWh
